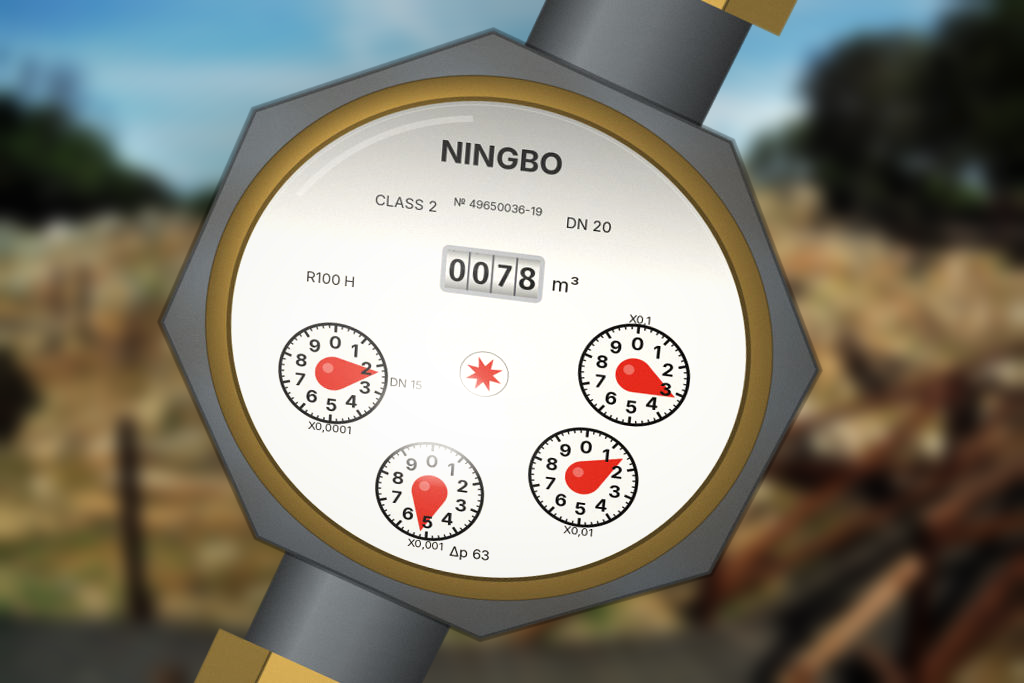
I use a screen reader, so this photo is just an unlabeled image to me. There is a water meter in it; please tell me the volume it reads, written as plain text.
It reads 78.3152 m³
